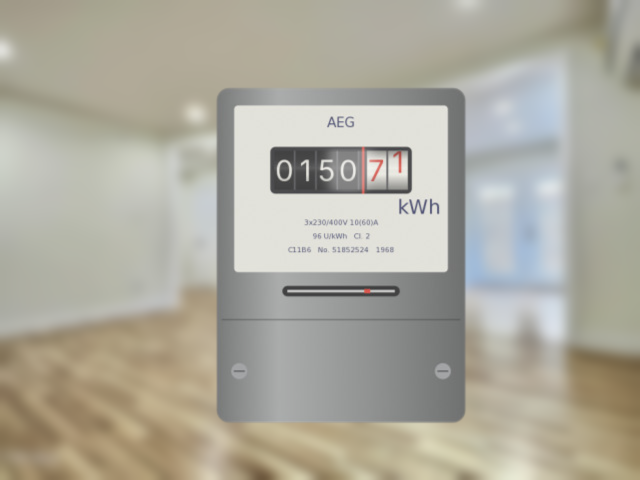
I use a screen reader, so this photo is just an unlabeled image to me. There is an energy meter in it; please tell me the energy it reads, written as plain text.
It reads 150.71 kWh
